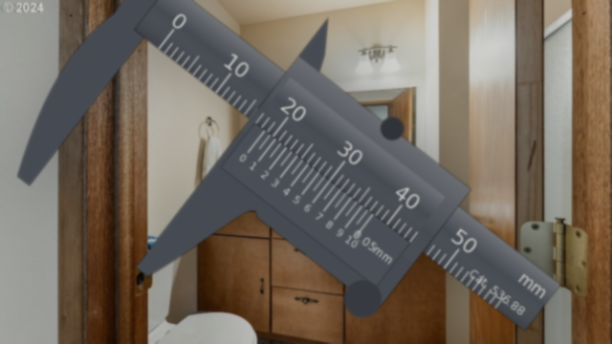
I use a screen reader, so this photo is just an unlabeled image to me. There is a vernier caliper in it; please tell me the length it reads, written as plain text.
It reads 18.6 mm
